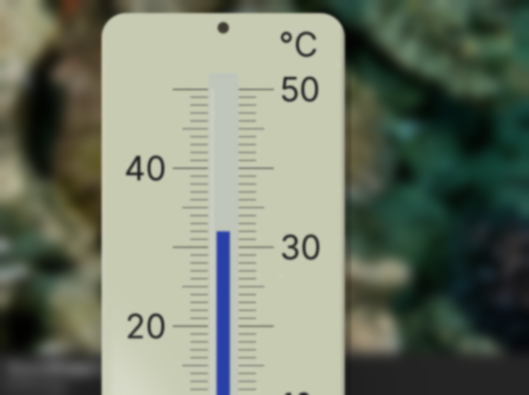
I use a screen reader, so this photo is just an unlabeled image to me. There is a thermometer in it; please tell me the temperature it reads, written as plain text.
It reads 32 °C
